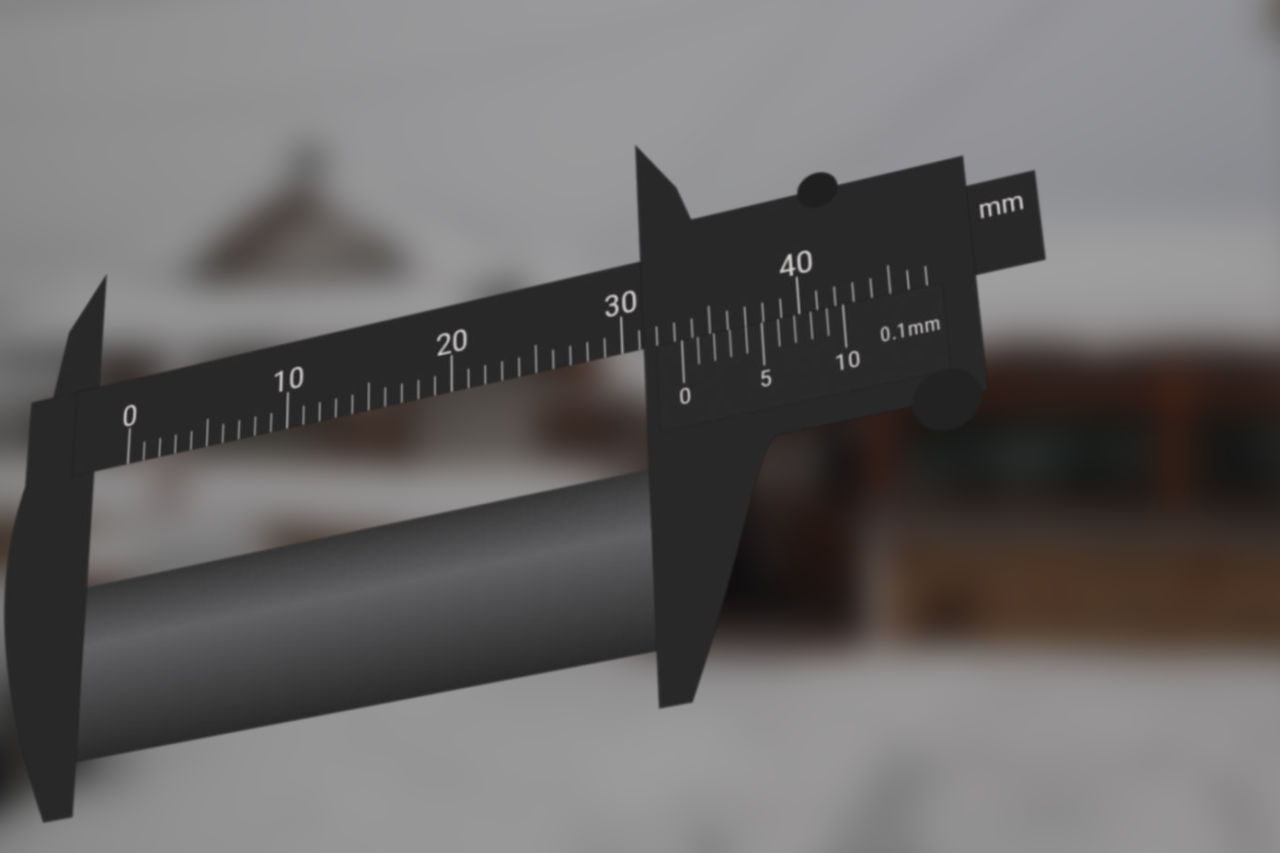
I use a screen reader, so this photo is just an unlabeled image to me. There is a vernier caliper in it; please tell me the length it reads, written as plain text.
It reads 33.4 mm
